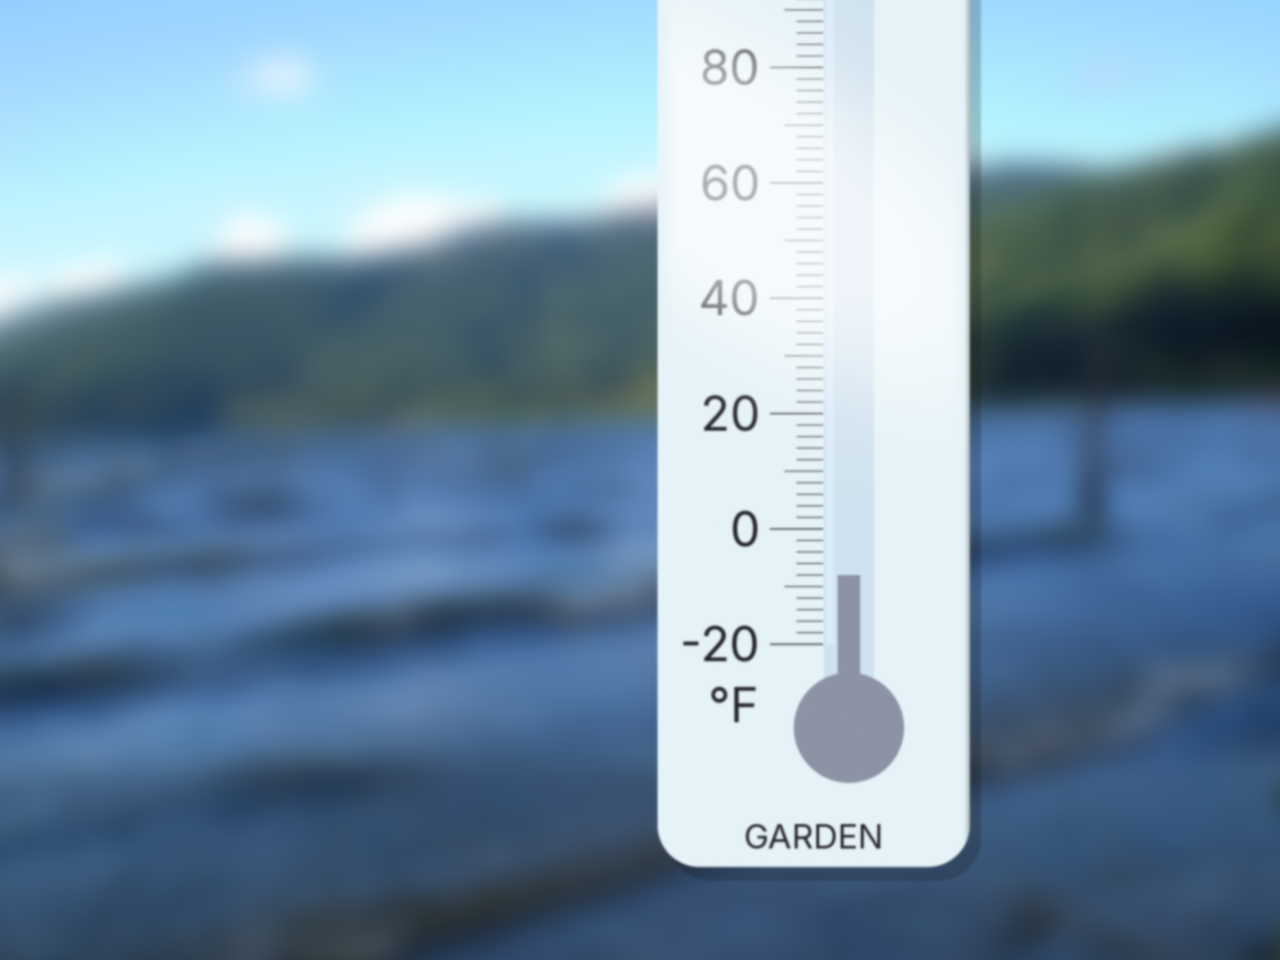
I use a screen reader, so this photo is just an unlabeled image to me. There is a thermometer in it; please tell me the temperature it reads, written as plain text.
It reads -8 °F
